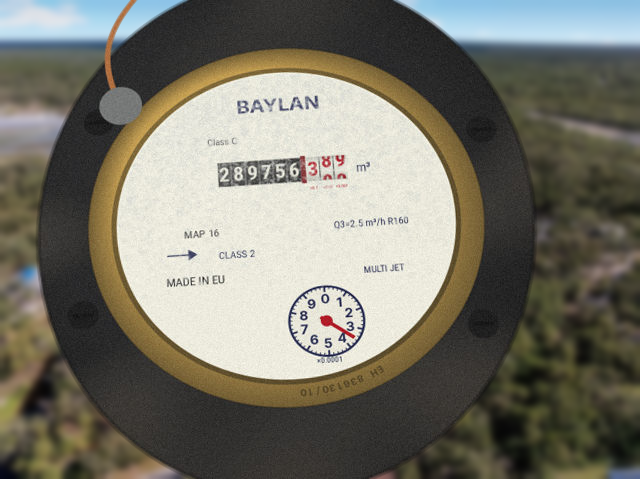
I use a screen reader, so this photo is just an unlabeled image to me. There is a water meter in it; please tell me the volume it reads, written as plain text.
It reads 289756.3893 m³
